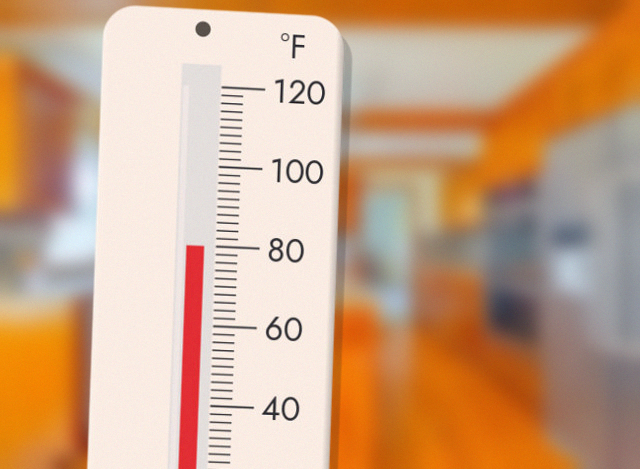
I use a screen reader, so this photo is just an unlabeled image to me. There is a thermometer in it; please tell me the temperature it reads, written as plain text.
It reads 80 °F
